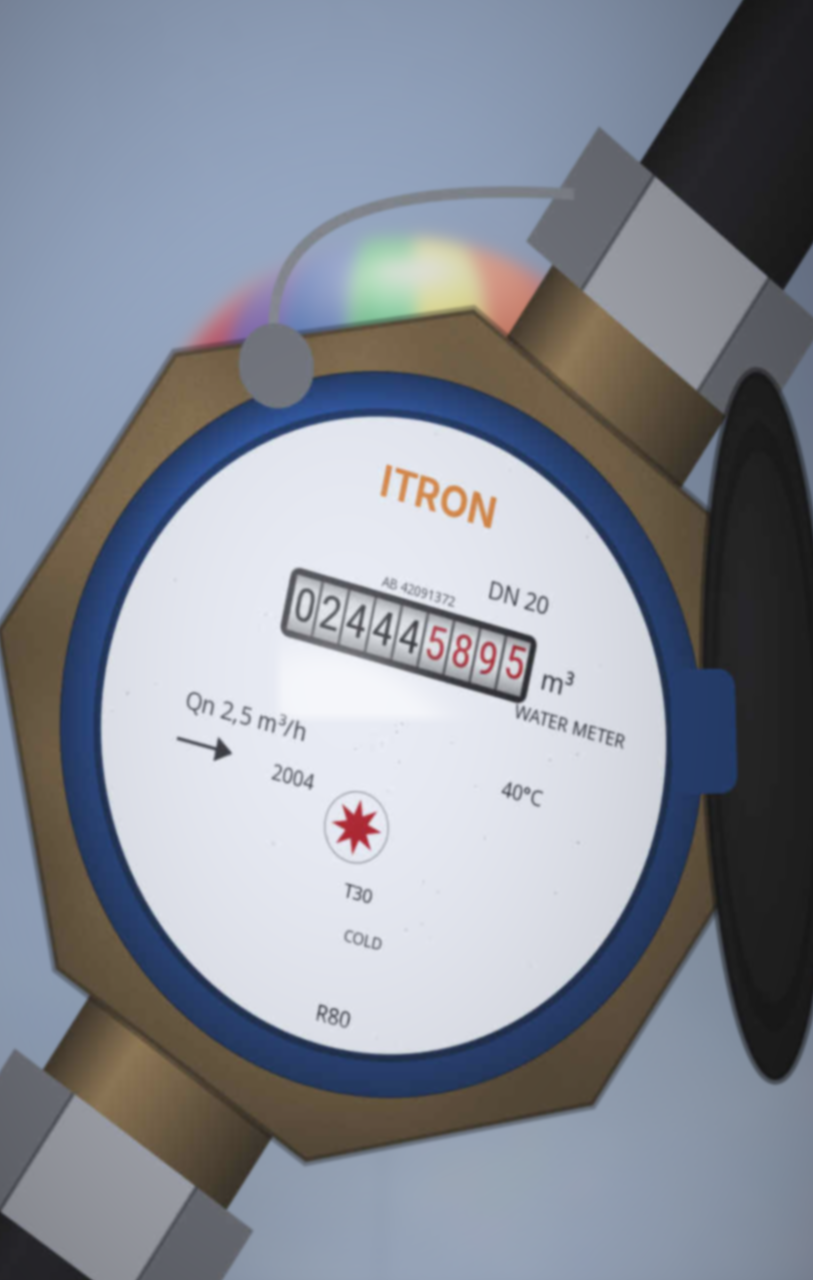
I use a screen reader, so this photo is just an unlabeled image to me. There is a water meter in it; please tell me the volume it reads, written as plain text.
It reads 2444.5895 m³
